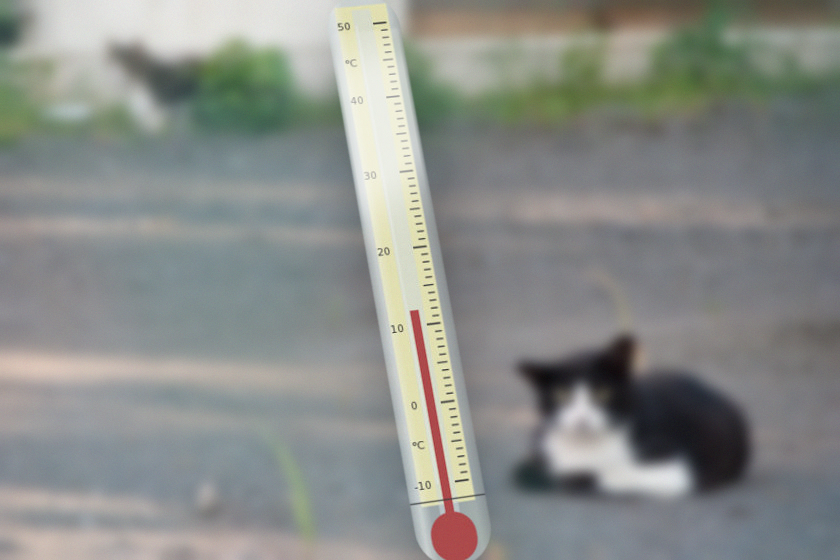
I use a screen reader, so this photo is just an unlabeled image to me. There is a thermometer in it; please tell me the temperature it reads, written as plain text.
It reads 12 °C
